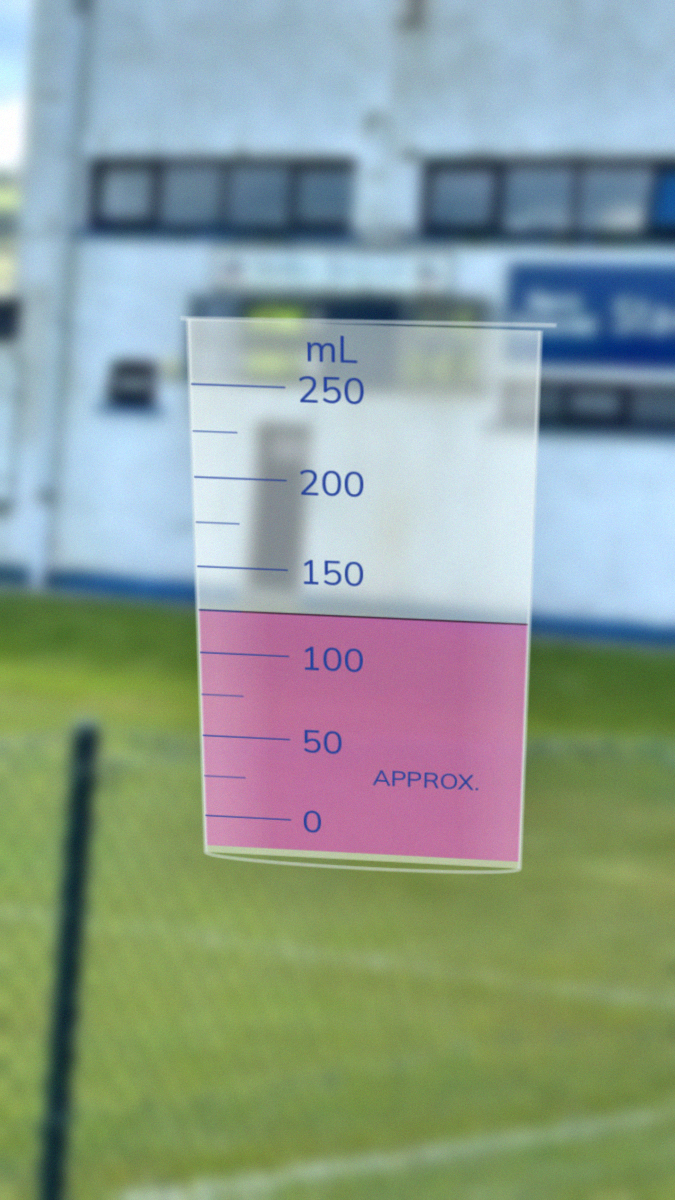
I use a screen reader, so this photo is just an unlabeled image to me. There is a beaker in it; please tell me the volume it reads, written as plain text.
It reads 125 mL
